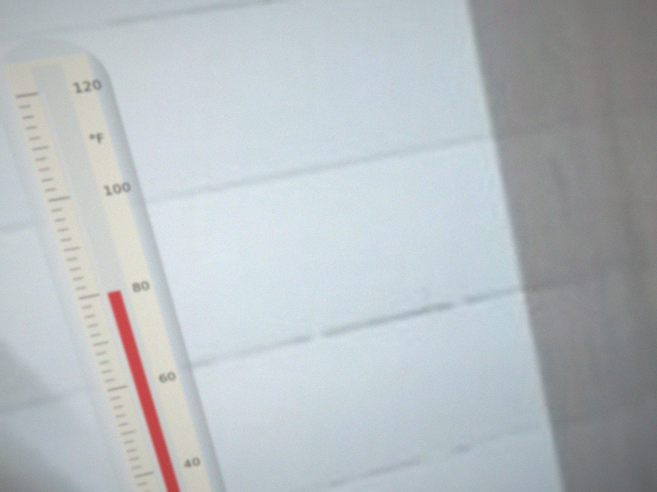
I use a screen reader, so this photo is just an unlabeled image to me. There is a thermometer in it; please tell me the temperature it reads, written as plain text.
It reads 80 °F
